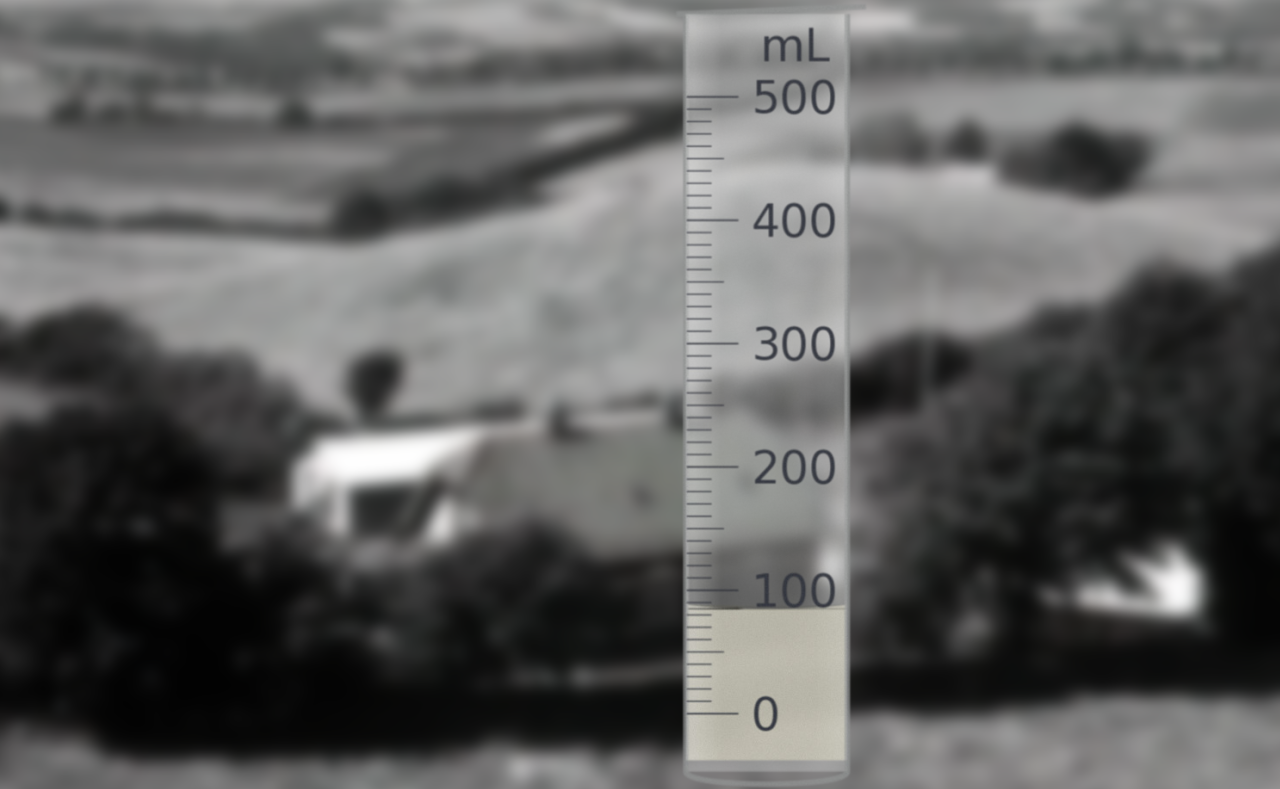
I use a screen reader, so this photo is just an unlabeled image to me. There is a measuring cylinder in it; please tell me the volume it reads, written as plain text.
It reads 85 mL
